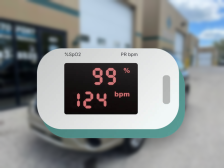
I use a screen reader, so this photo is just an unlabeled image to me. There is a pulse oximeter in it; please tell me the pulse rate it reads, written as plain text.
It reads 124 bpm
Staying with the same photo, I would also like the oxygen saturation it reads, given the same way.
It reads 99 %
